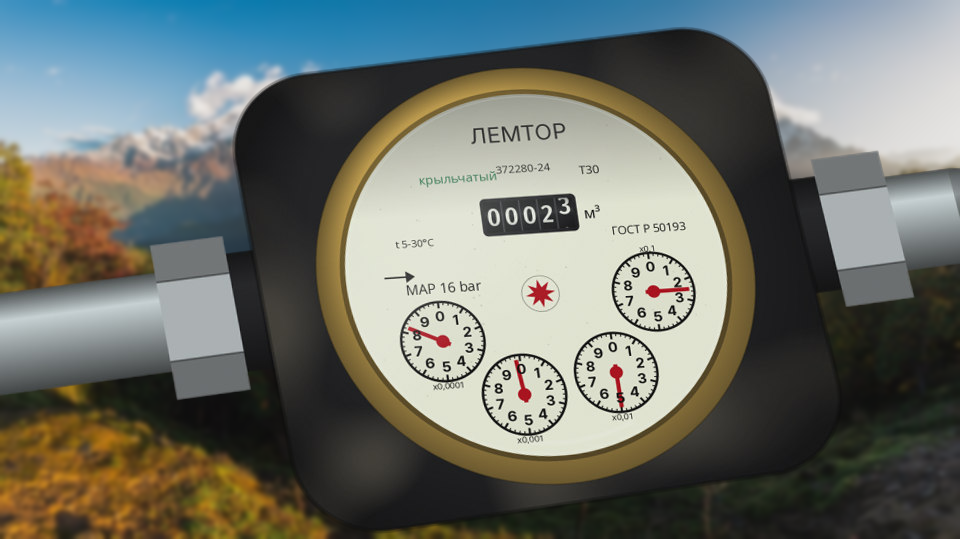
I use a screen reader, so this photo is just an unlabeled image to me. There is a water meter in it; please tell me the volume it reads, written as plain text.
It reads 23.2498 m³
